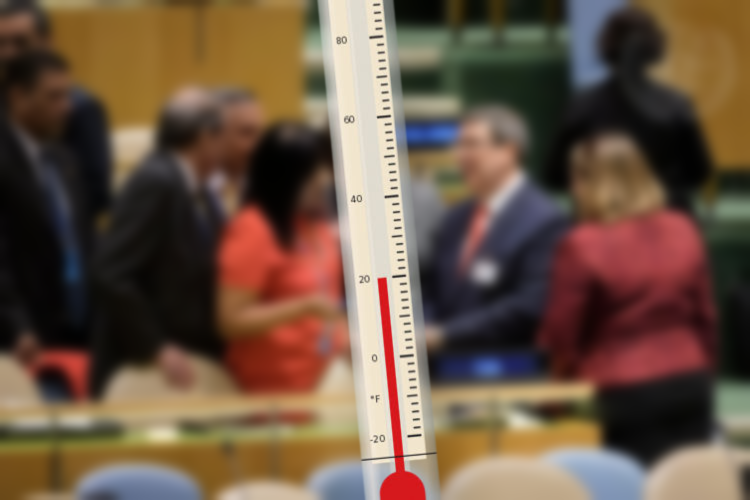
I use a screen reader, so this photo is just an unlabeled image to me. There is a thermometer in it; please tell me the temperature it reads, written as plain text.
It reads 20 °F
